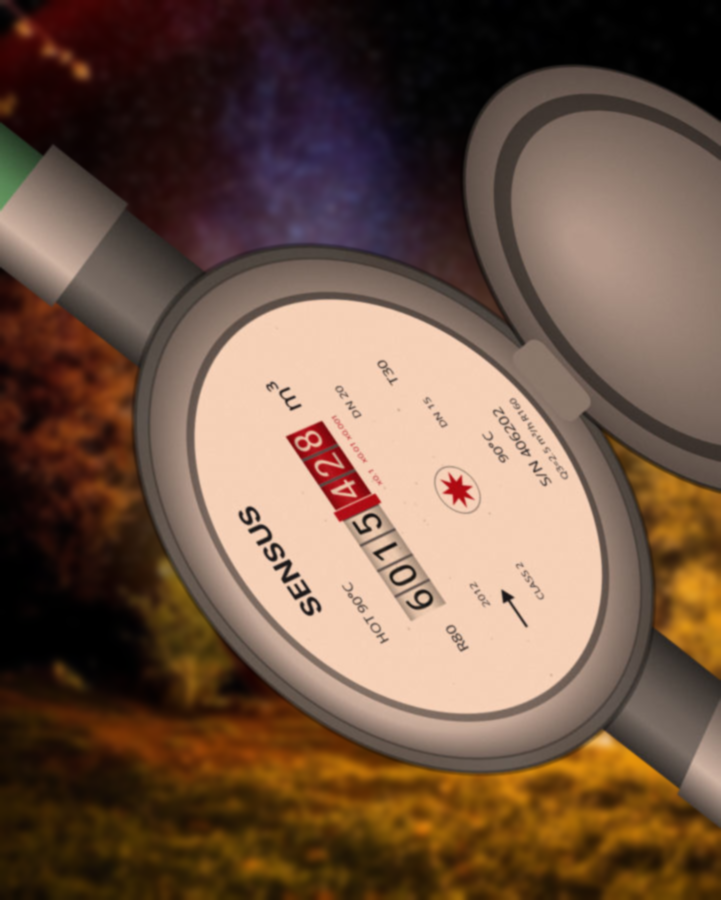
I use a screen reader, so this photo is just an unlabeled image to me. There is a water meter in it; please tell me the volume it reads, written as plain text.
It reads 6015.428 m³
